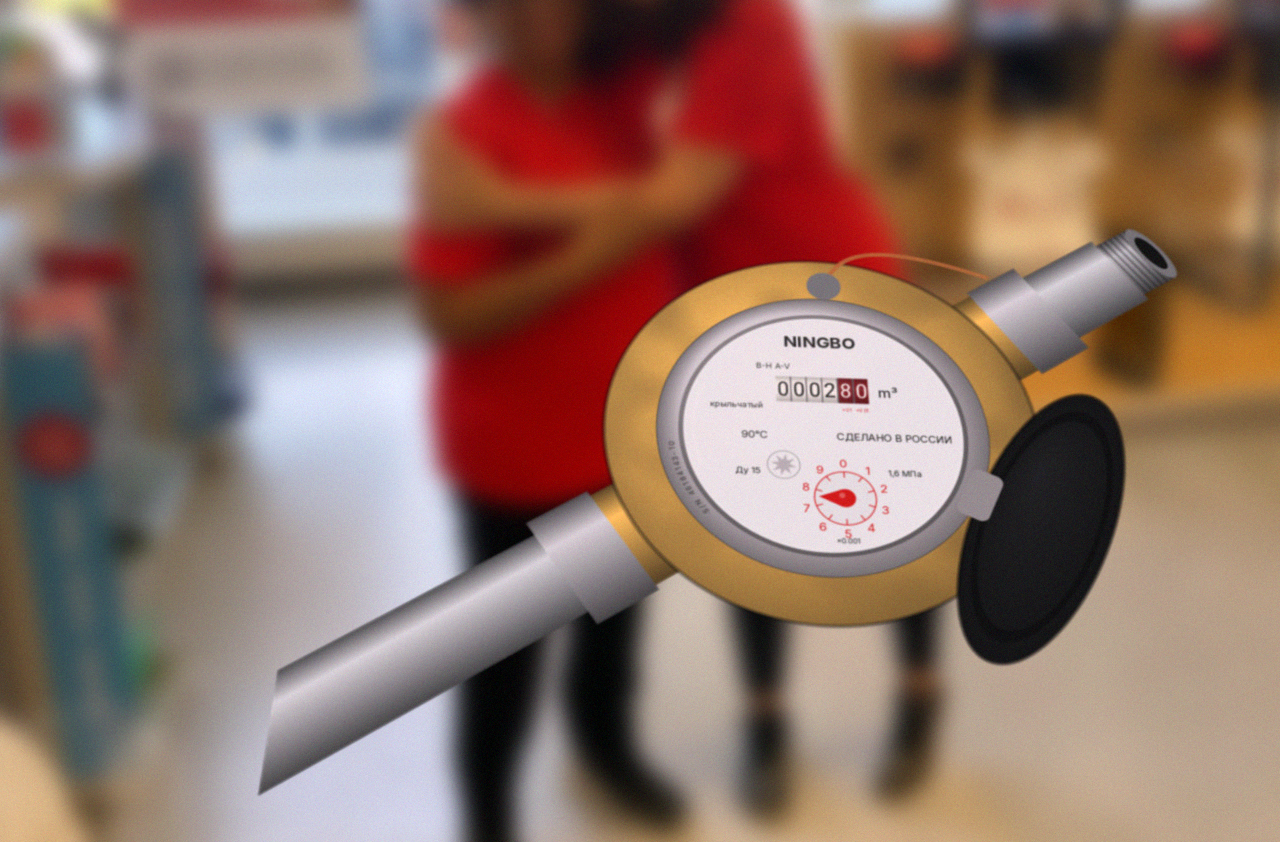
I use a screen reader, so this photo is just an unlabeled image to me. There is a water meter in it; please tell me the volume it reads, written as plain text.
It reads 2.807 m³
